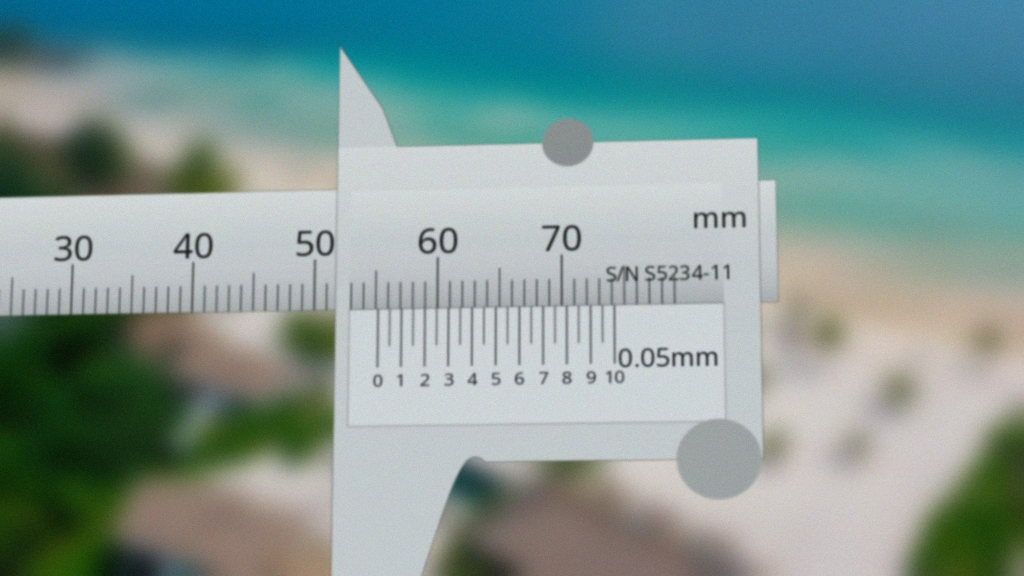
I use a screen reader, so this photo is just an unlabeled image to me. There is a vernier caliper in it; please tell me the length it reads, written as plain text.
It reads 55.2 mm
